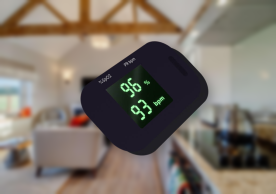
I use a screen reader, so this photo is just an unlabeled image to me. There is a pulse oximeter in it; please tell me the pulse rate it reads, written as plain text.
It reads 93 bpm
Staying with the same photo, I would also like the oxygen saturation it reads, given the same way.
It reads 96 %
